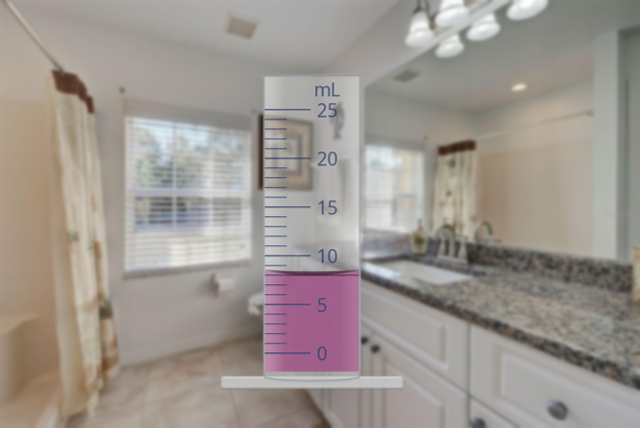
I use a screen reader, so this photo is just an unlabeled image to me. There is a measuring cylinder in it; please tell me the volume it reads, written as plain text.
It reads 8 mL
